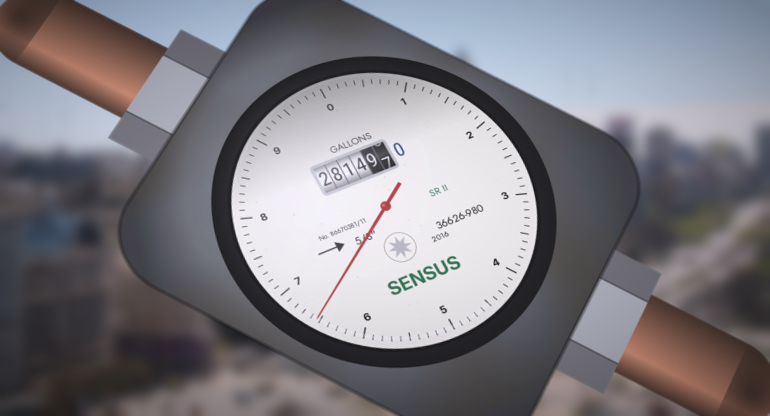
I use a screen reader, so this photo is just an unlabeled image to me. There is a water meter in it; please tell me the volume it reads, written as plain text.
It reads 2814966.5 gal
